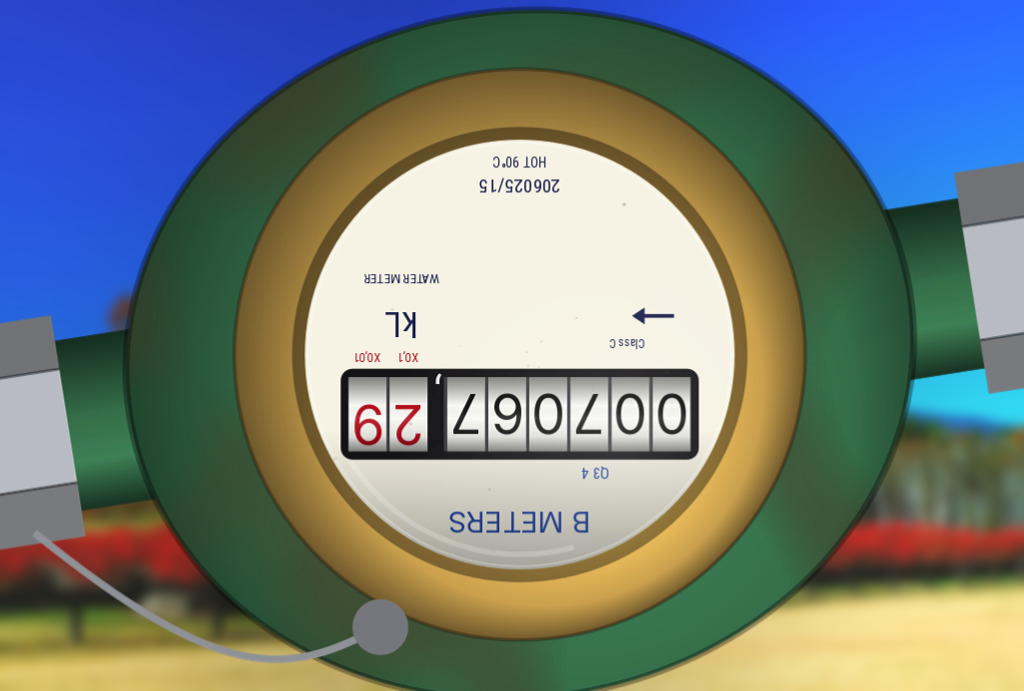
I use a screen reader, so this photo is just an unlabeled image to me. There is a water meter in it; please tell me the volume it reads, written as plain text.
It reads 7067.29 kL
